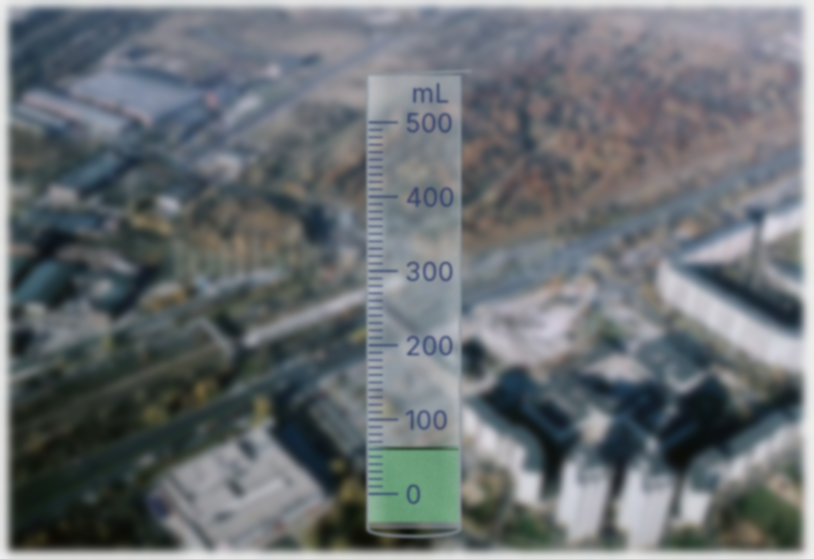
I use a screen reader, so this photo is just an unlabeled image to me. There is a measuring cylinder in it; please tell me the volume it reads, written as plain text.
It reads 60 mL
